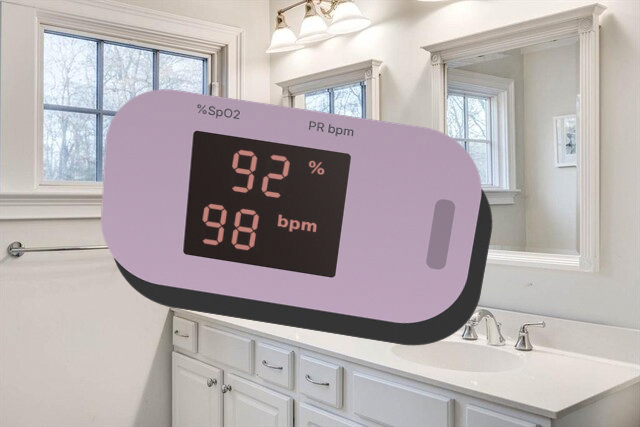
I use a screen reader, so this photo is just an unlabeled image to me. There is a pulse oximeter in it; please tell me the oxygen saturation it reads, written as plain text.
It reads 92 %
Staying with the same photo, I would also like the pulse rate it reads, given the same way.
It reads 98 bpm
